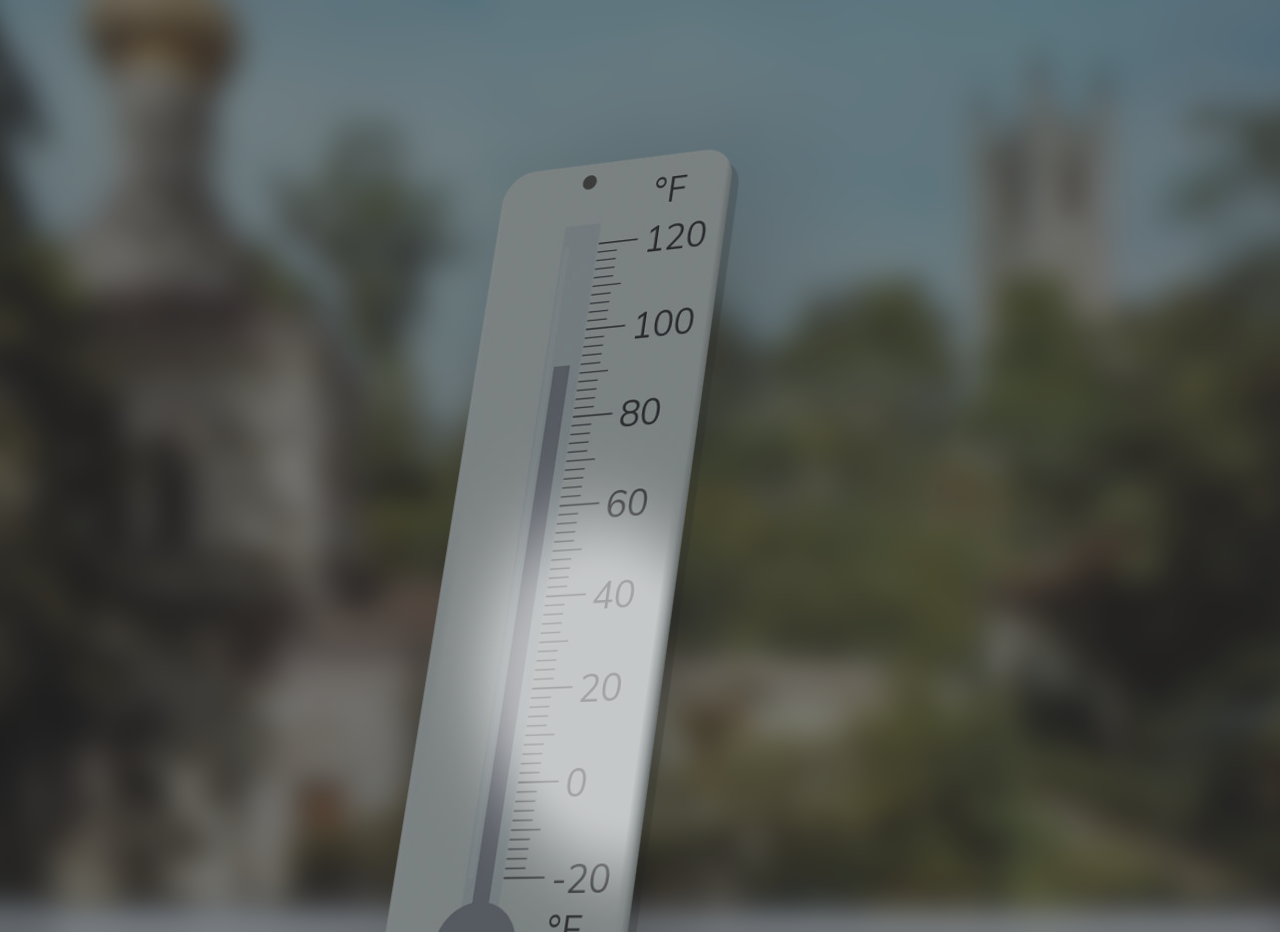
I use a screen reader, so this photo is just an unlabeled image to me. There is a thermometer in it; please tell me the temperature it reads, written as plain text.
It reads 92 °F
